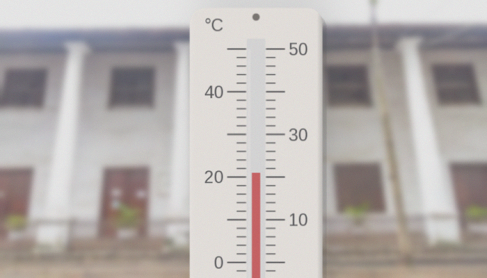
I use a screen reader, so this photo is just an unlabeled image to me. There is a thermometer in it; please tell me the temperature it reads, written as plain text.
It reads 21 °C
